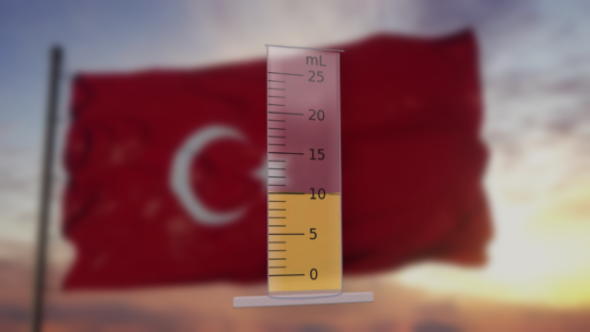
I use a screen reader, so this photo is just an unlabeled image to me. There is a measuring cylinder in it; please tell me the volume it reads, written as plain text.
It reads 10 mL
